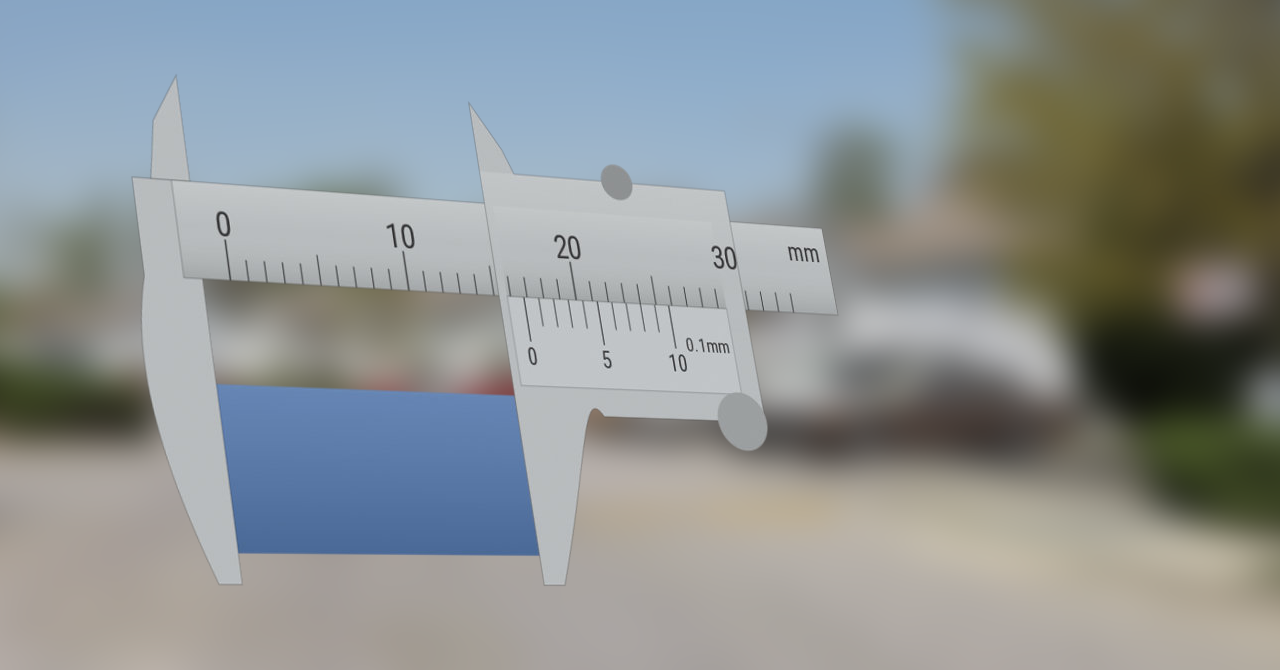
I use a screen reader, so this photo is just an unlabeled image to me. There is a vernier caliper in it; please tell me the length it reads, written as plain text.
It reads 16.8 mm
